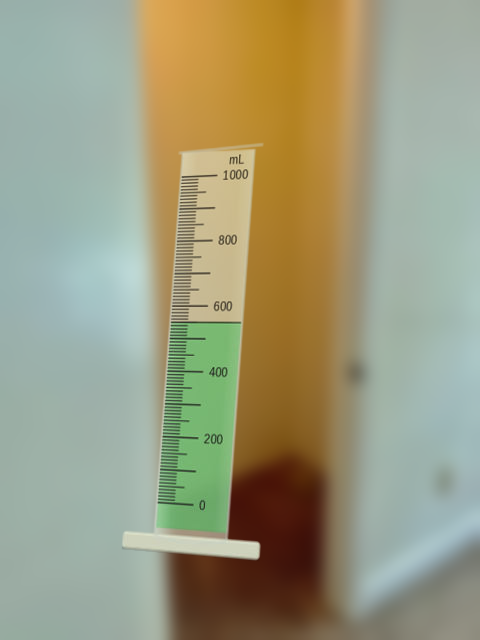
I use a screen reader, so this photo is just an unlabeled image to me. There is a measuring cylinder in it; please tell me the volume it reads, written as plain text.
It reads 550 mL
